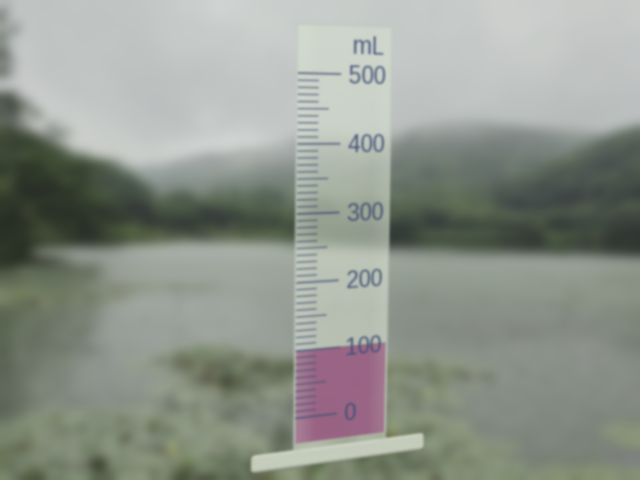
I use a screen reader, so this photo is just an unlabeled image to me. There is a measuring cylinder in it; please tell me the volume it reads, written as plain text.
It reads 100 mL
